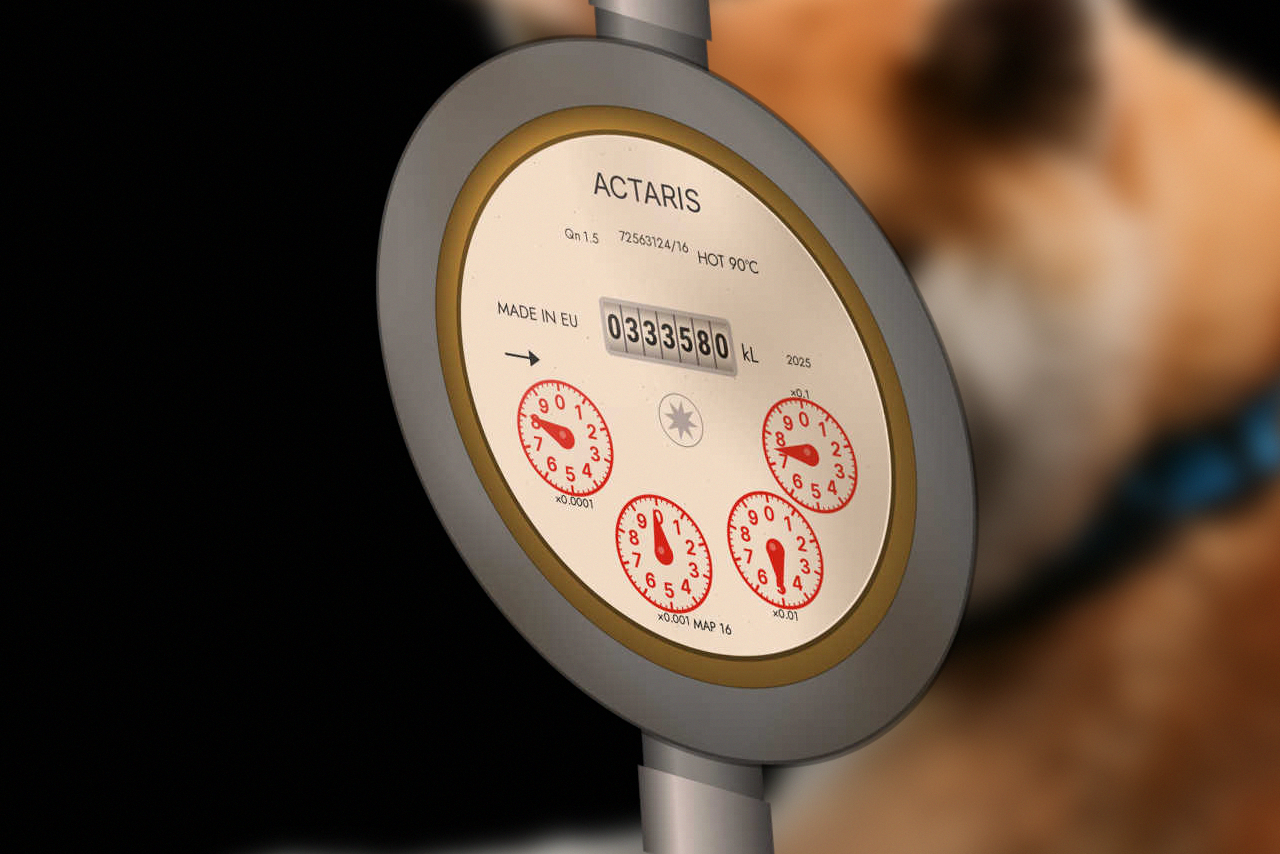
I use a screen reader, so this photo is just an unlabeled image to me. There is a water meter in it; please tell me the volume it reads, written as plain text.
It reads 333580.7498 kL
